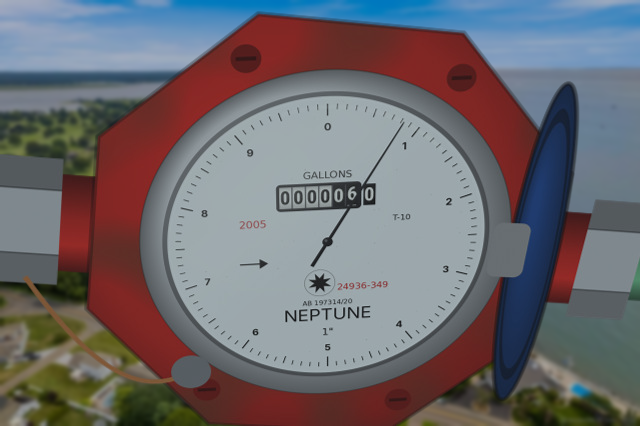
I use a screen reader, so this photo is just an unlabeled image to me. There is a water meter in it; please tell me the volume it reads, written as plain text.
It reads 60.8 gal
